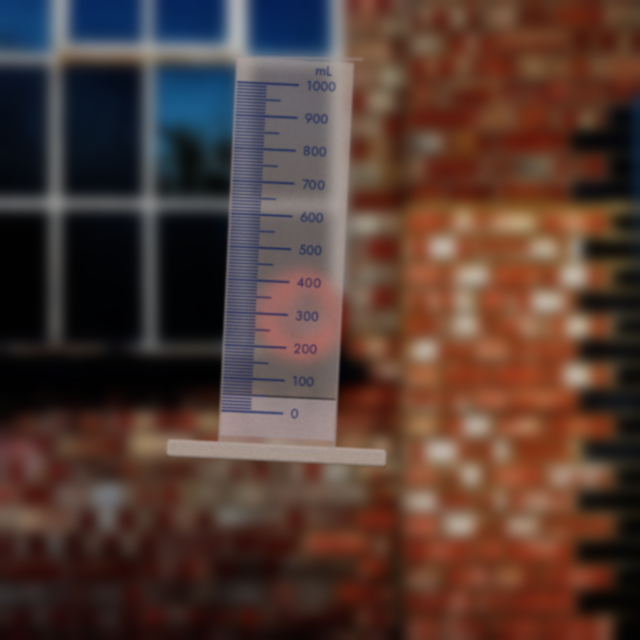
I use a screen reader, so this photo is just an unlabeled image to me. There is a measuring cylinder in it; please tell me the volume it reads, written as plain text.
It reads 50 mL
